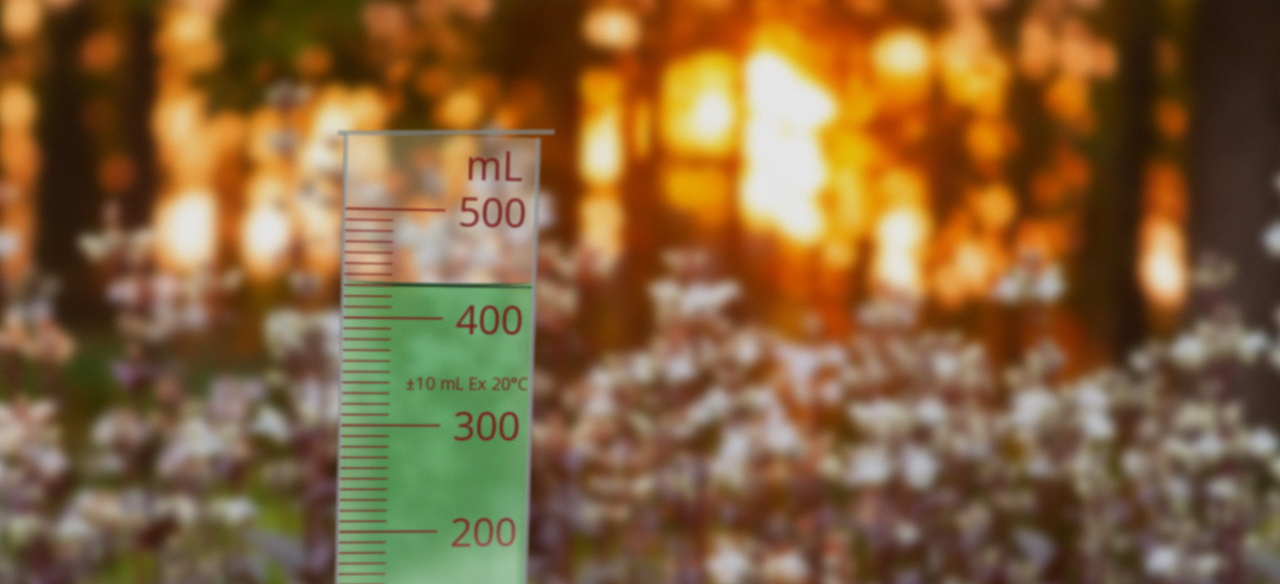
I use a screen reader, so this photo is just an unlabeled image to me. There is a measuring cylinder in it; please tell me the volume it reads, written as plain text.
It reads 430 mL
